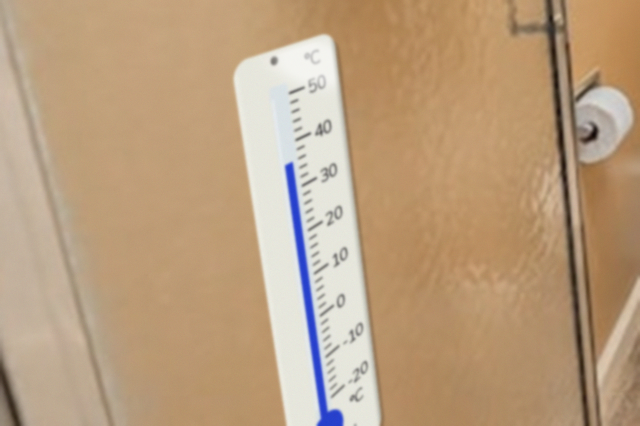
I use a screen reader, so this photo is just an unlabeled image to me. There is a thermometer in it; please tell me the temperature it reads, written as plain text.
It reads 36 °C
